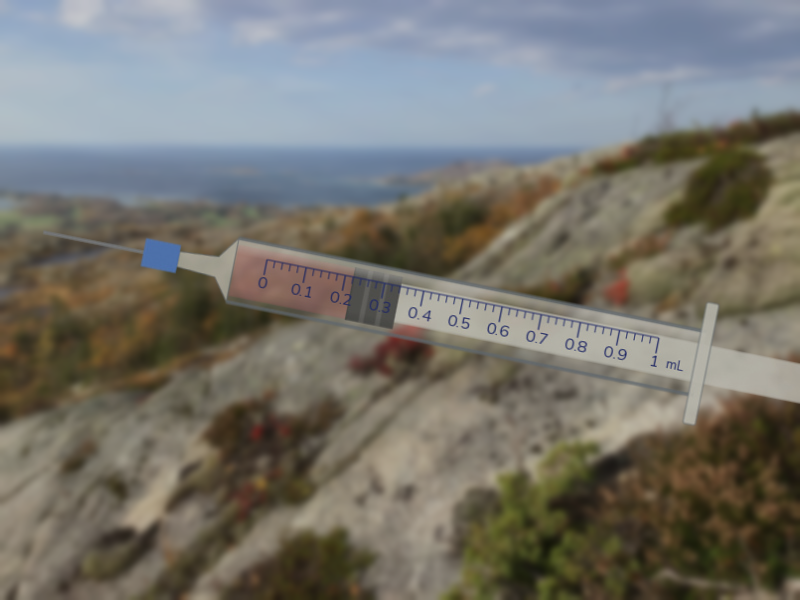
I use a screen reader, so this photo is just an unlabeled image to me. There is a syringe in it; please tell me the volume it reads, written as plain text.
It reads 0.22 mL
